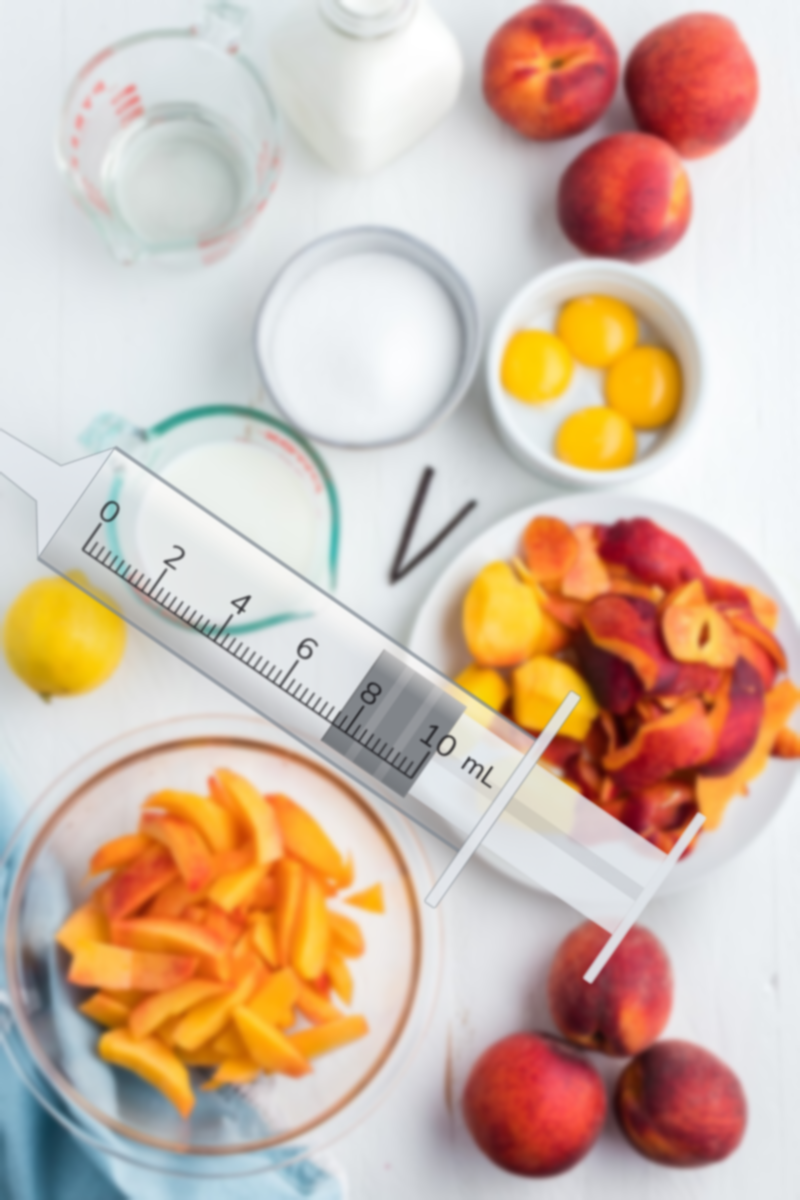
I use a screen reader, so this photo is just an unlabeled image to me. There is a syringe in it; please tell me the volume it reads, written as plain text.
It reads 7.6 mL
